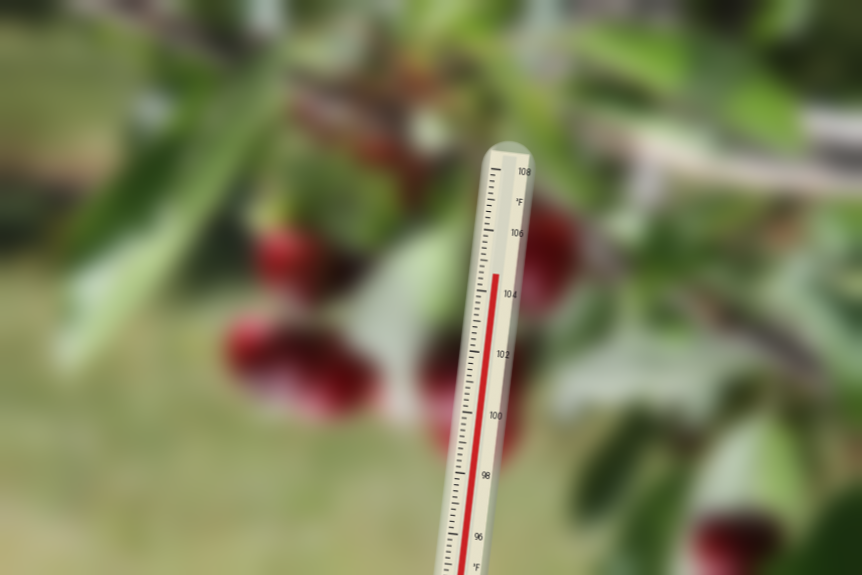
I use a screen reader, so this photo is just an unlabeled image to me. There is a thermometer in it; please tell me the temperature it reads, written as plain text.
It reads 104.6 °F
